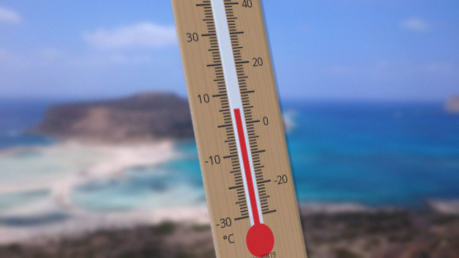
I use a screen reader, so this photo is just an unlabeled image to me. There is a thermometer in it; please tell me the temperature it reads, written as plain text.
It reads 5 °C
